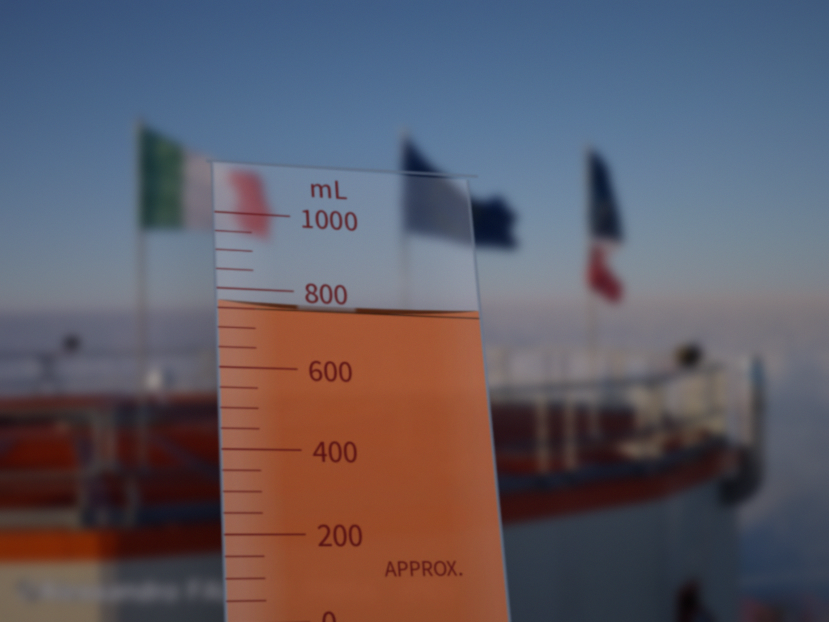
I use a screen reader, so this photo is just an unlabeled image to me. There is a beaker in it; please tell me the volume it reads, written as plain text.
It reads 750 mL
